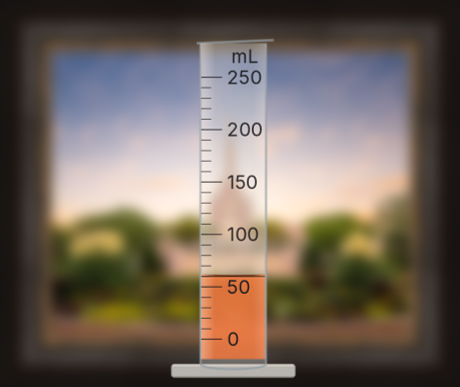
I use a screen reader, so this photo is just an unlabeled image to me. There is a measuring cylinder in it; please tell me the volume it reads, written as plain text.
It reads 60 mL
